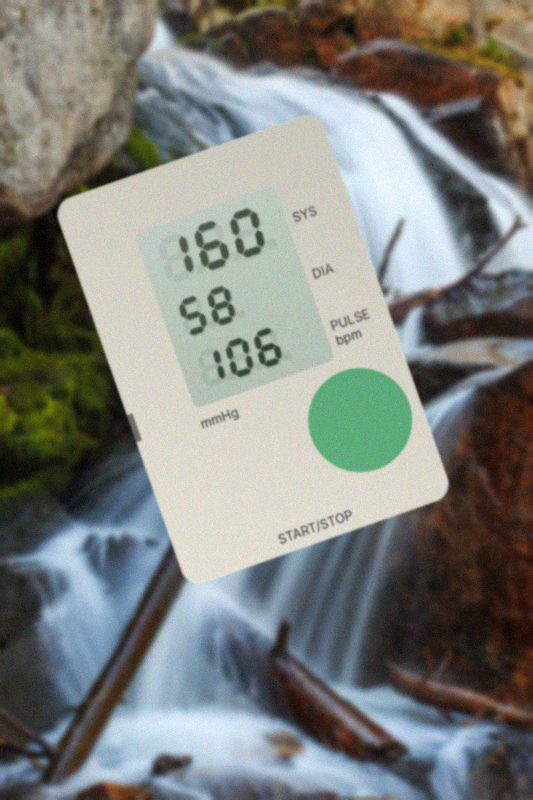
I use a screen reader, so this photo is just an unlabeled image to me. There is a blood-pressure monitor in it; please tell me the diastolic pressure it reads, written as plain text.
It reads 58 mmHg
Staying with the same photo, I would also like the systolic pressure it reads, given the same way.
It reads 160 mmHg
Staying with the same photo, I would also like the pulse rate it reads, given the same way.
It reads 106 bpm
